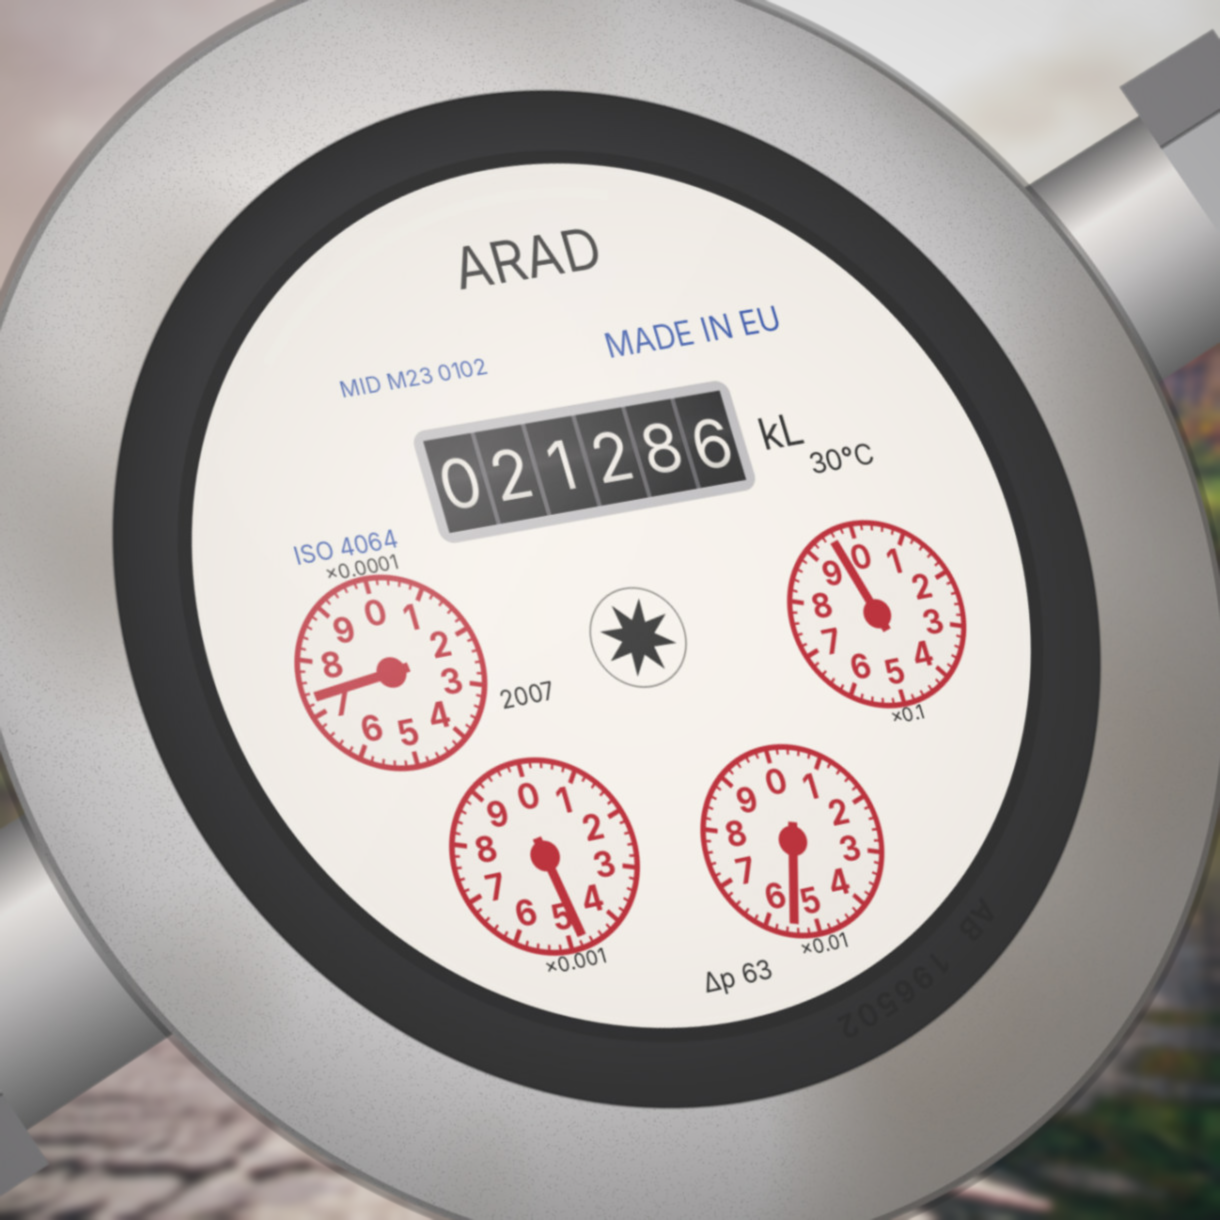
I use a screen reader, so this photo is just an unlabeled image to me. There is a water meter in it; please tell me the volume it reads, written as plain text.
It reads 21285.9547 kL
